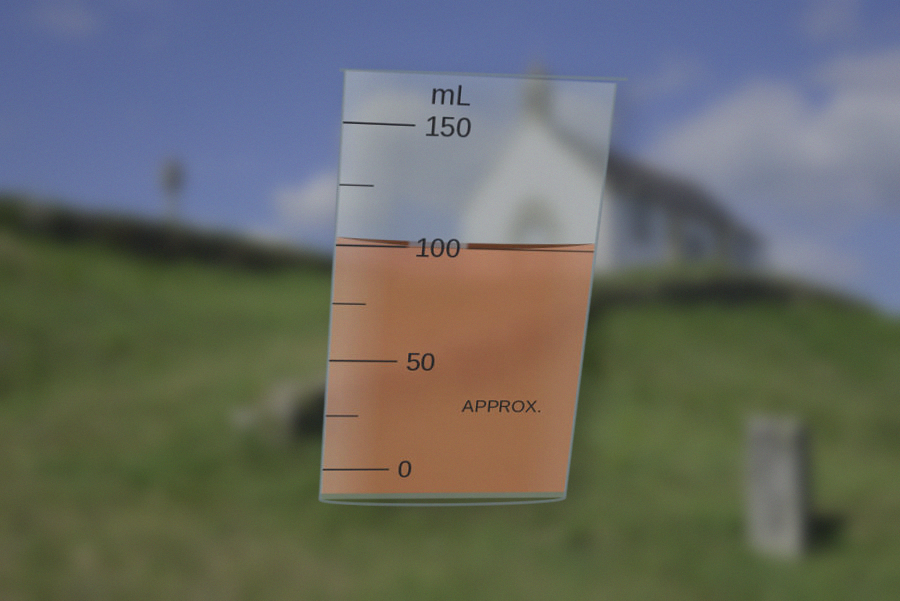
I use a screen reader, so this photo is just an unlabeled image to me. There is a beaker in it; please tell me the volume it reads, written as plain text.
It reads 100 mL
